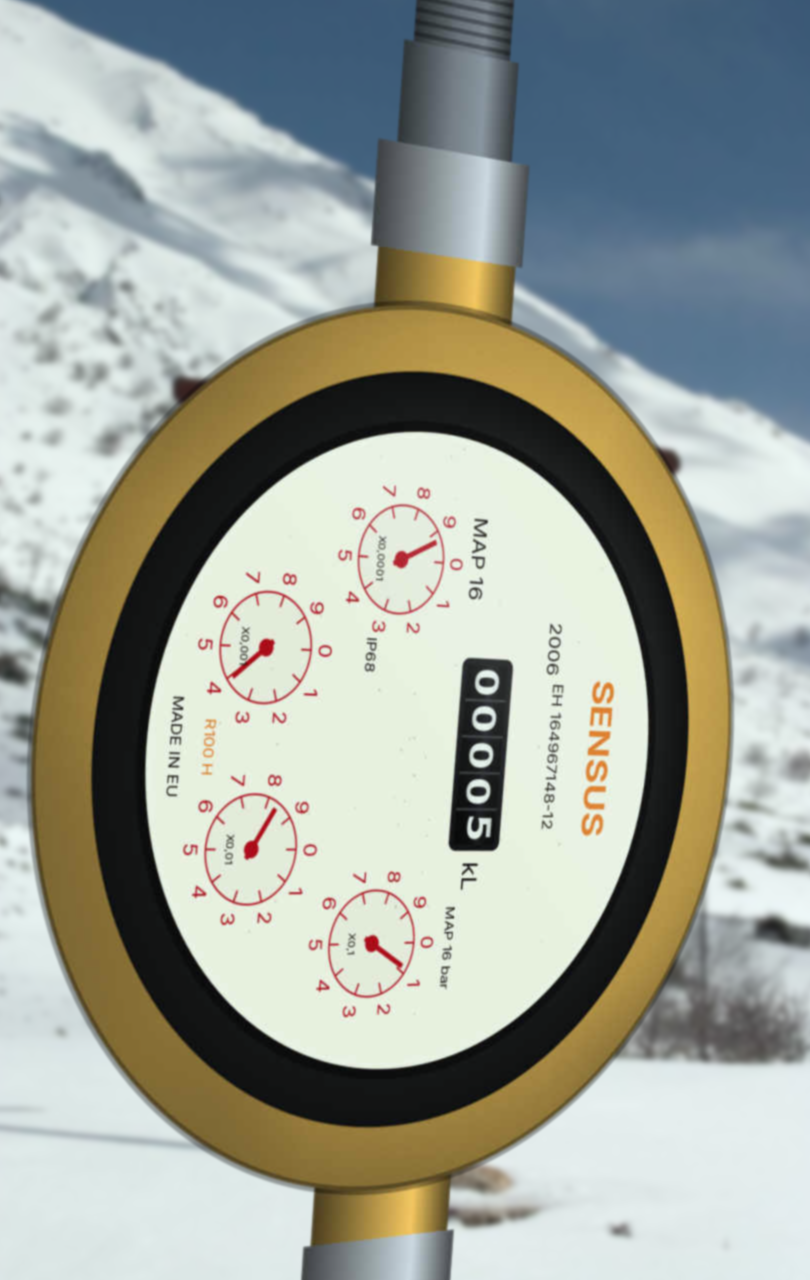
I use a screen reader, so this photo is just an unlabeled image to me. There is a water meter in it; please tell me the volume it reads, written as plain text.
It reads 5.0839 kL
